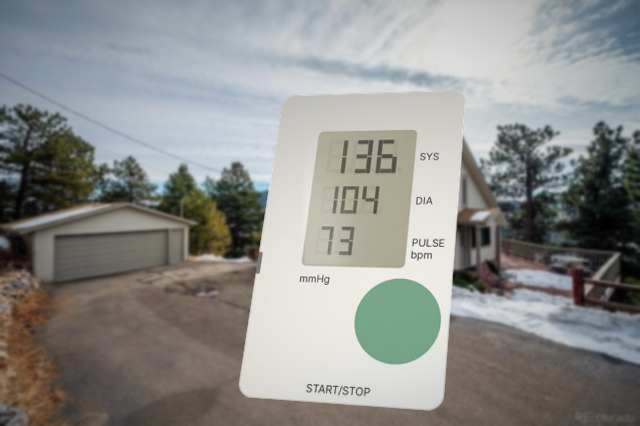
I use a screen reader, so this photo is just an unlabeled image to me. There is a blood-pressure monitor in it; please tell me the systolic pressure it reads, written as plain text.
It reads 136 mmHg
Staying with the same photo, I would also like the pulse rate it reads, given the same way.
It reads 73 bpm
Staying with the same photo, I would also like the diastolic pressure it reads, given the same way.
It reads 104 mmHg
